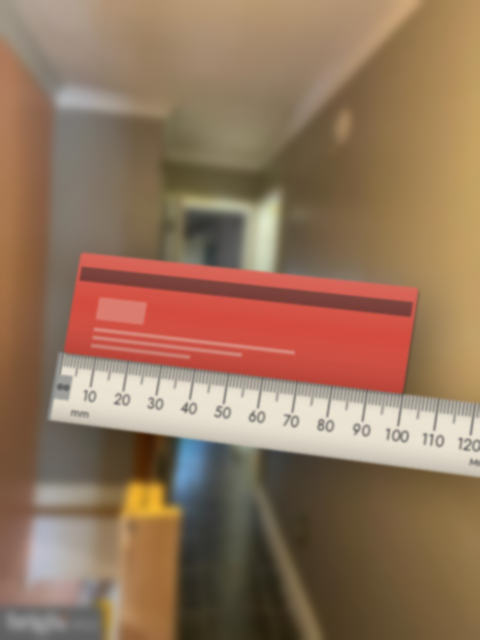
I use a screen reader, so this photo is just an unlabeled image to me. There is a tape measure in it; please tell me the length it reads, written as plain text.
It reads 100 mm
